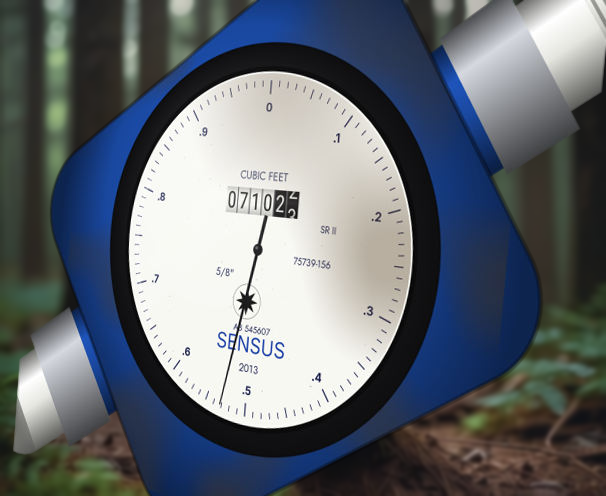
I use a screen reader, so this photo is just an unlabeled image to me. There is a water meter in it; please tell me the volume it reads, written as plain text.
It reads 71022.53 ft³
